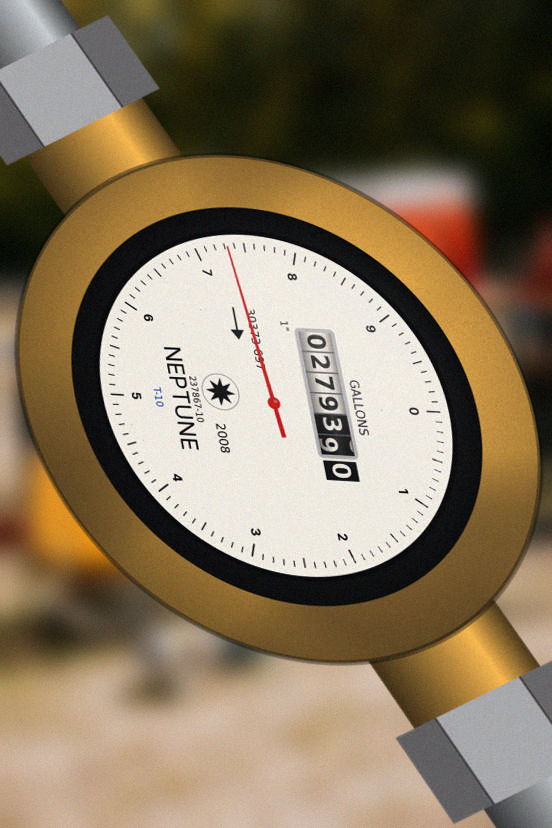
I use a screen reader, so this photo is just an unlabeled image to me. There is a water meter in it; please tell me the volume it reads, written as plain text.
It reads 279387.3 gal
